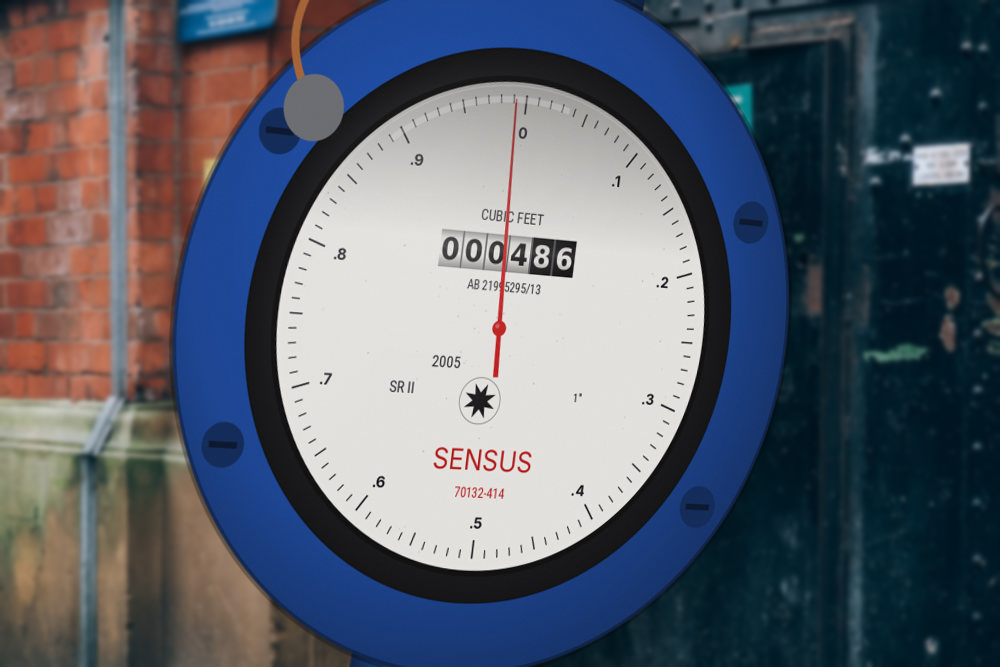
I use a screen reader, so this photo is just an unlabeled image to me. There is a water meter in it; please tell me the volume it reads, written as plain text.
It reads 485.99 ft³
